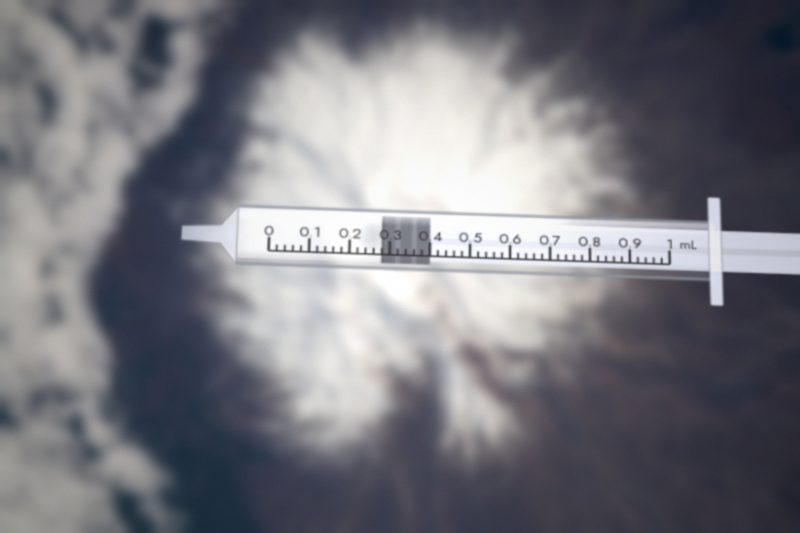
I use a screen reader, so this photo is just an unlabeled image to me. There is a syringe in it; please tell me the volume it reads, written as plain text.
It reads 0.28 mL
